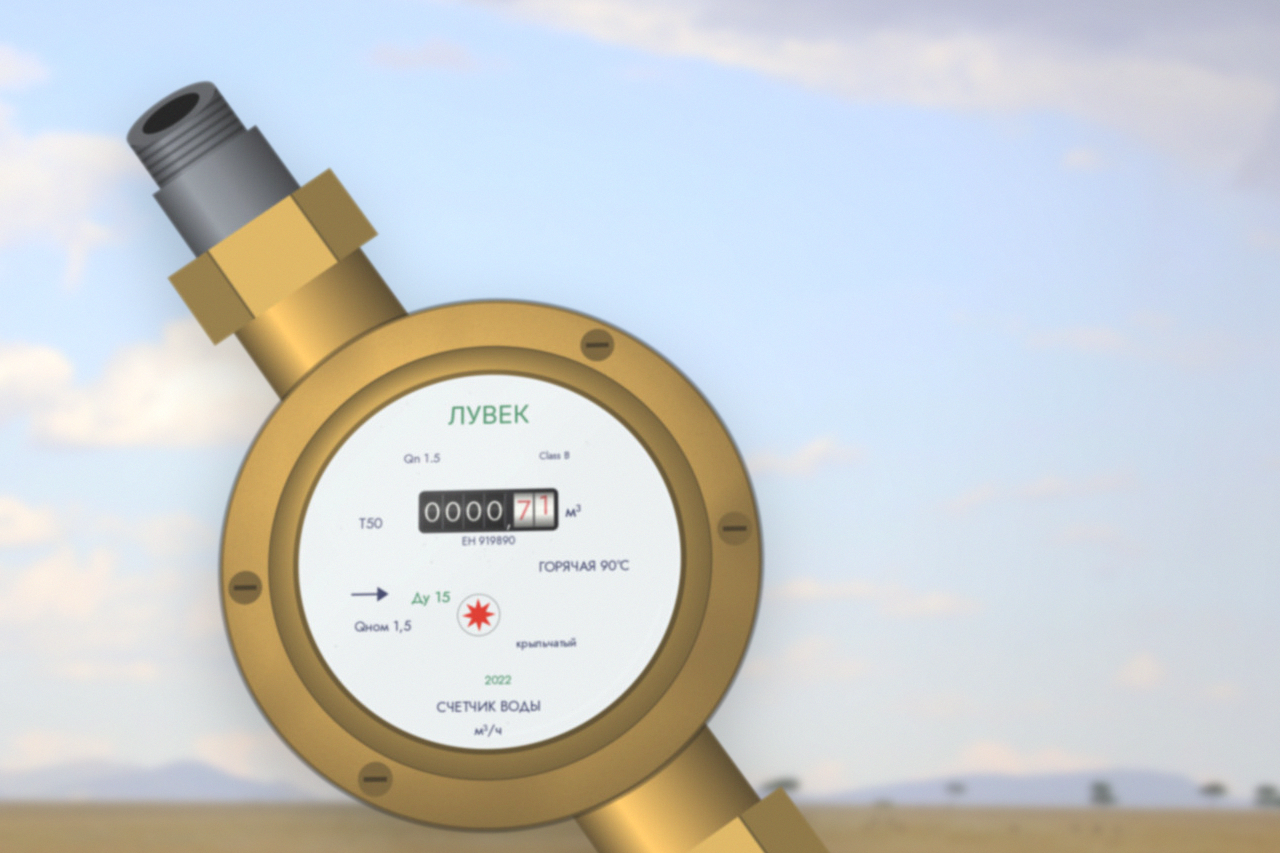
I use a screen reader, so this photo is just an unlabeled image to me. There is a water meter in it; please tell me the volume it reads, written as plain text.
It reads 0.71 m³
